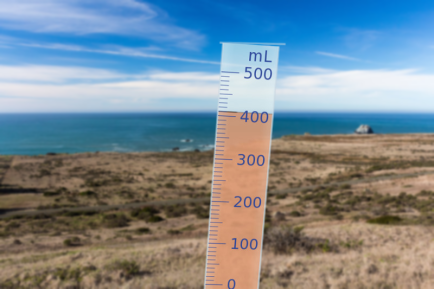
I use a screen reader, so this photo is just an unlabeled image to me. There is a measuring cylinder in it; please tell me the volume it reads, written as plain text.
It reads 410 mL
